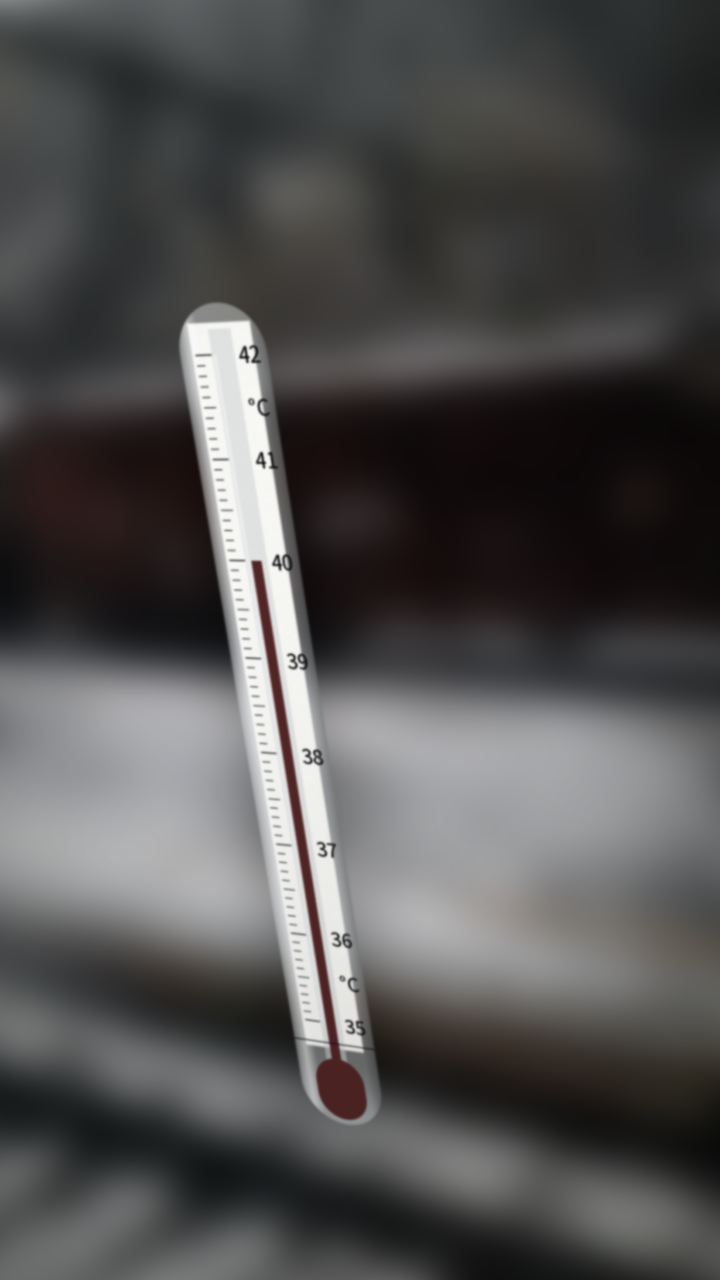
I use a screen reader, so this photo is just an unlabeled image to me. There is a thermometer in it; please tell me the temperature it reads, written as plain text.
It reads 40 °C
